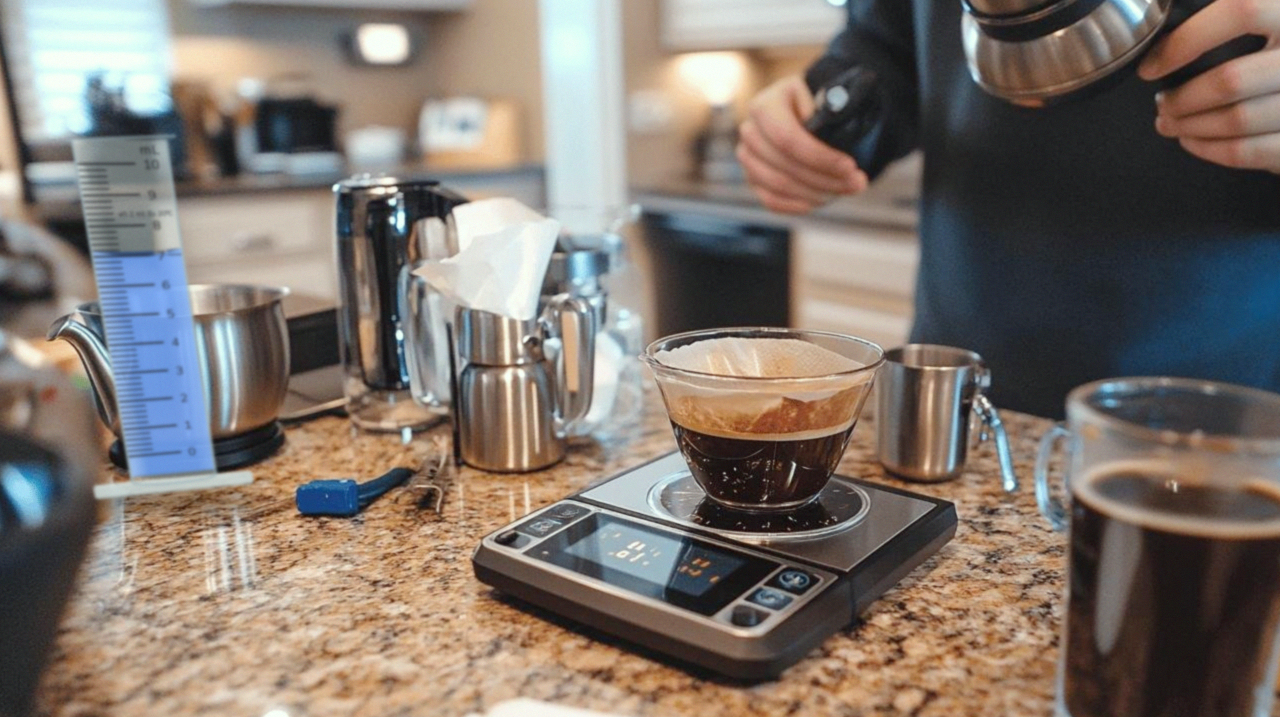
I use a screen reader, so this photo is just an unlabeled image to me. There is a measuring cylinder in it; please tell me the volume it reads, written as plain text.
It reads 7 mL
